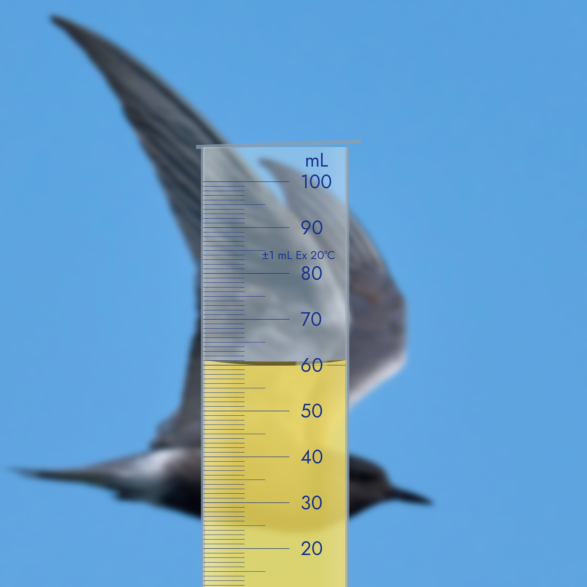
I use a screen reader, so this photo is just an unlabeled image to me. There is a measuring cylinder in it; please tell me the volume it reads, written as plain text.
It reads 60 mL
